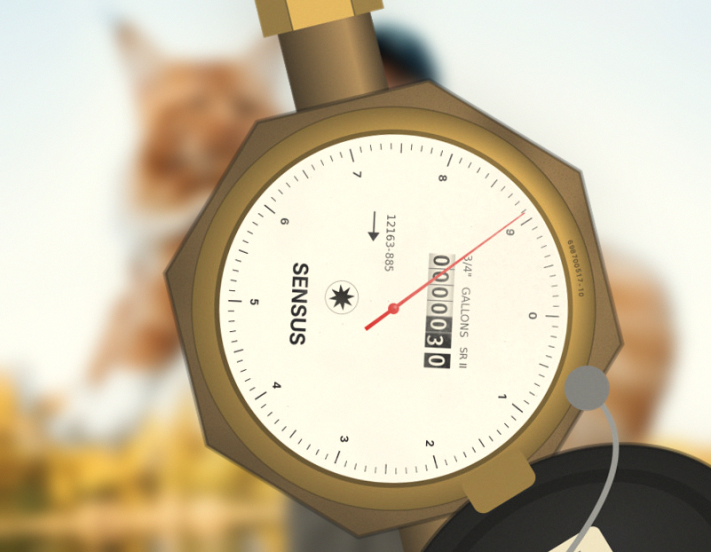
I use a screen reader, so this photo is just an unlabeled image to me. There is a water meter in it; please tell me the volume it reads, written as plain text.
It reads 28.9 gal
